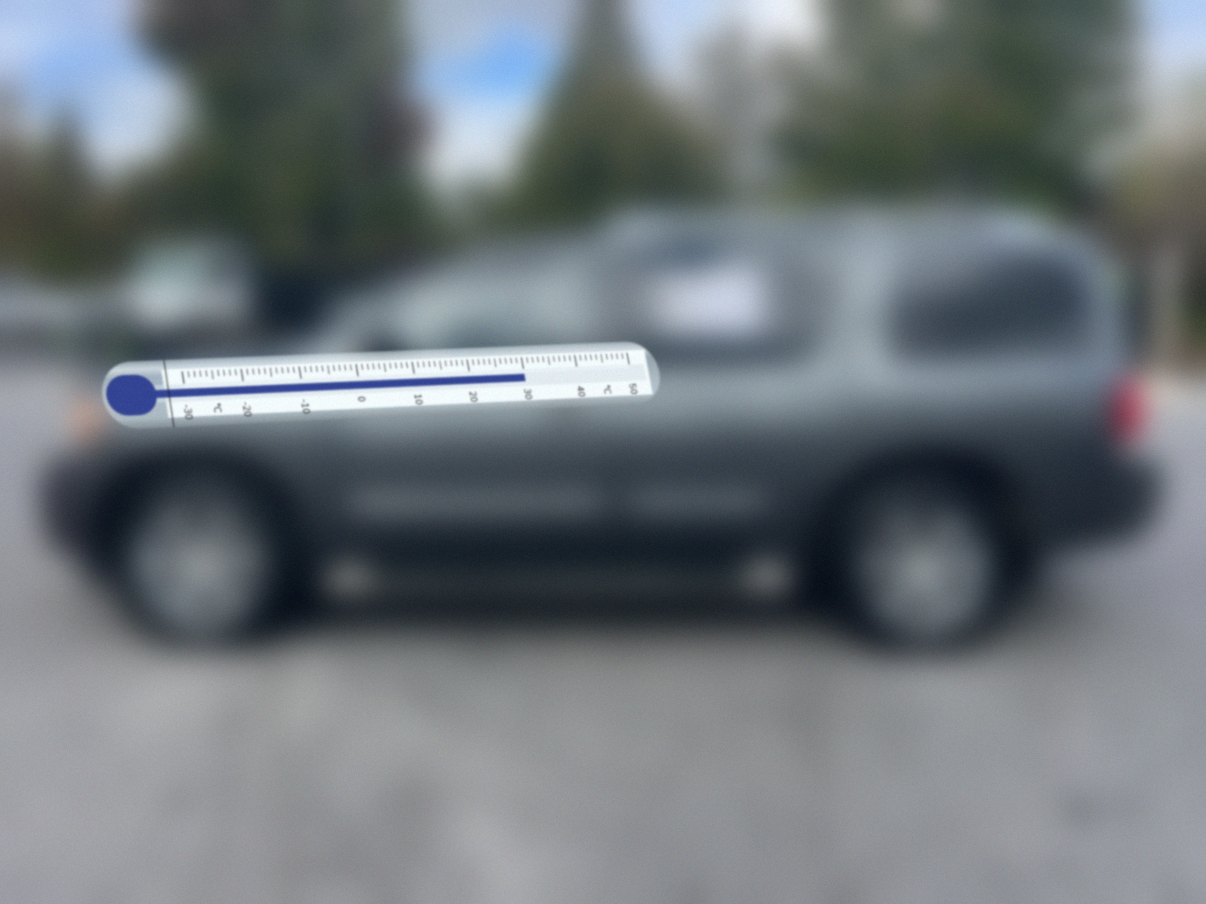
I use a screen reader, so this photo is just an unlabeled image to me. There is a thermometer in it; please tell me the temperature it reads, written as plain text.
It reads 30 °C
